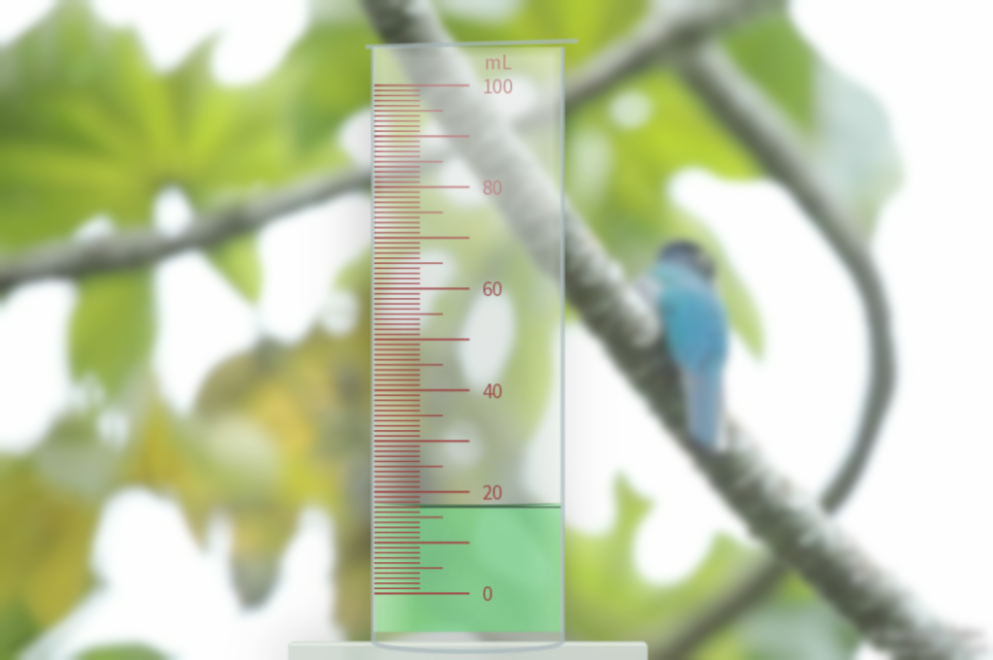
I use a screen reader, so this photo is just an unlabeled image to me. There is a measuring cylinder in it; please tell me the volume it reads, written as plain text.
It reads 17 mL
